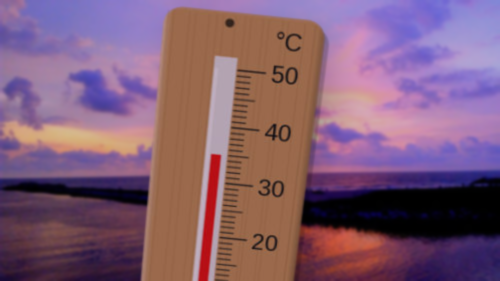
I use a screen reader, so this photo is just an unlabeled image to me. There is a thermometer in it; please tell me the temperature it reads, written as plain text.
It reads 35 °C
